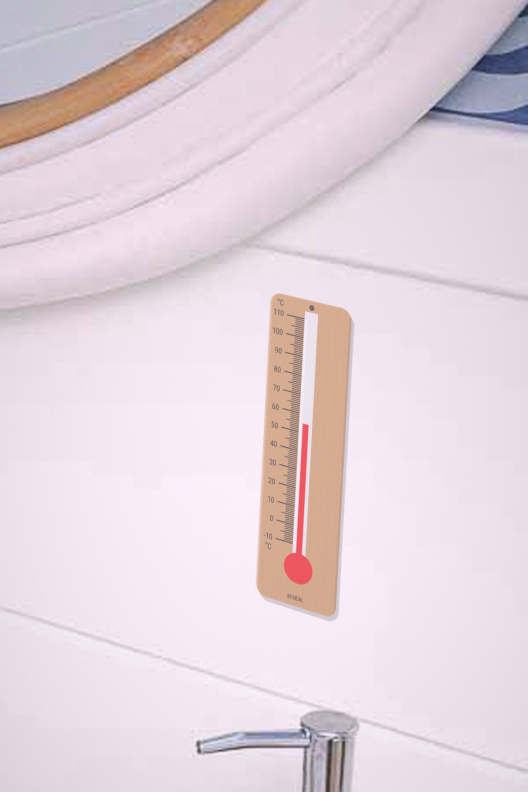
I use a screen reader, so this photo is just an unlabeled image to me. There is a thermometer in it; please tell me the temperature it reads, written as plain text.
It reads 55 °C
